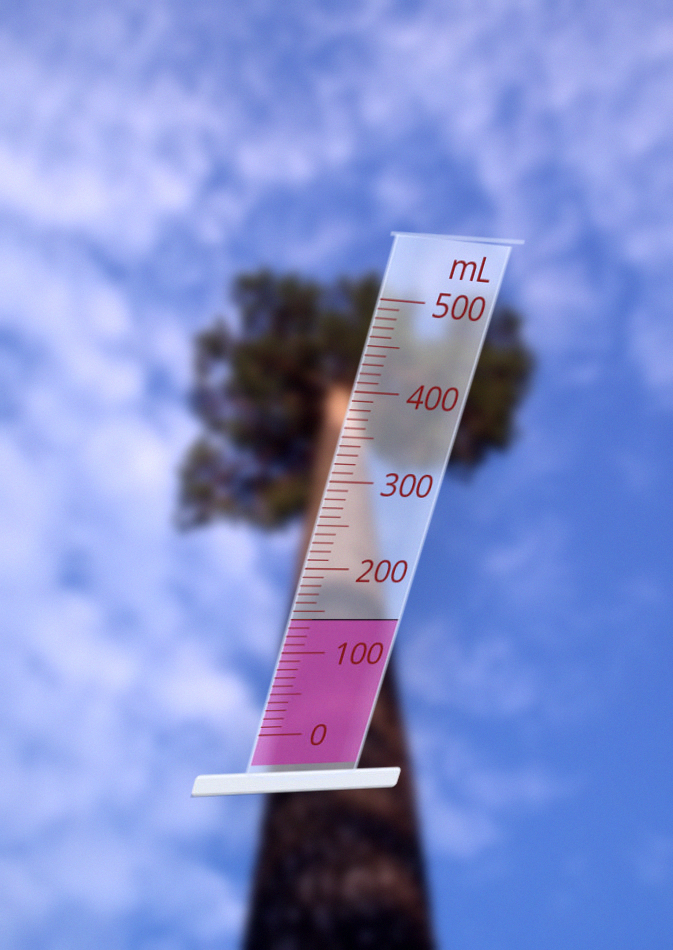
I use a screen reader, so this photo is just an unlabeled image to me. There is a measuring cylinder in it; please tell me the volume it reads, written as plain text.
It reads 140 mL
